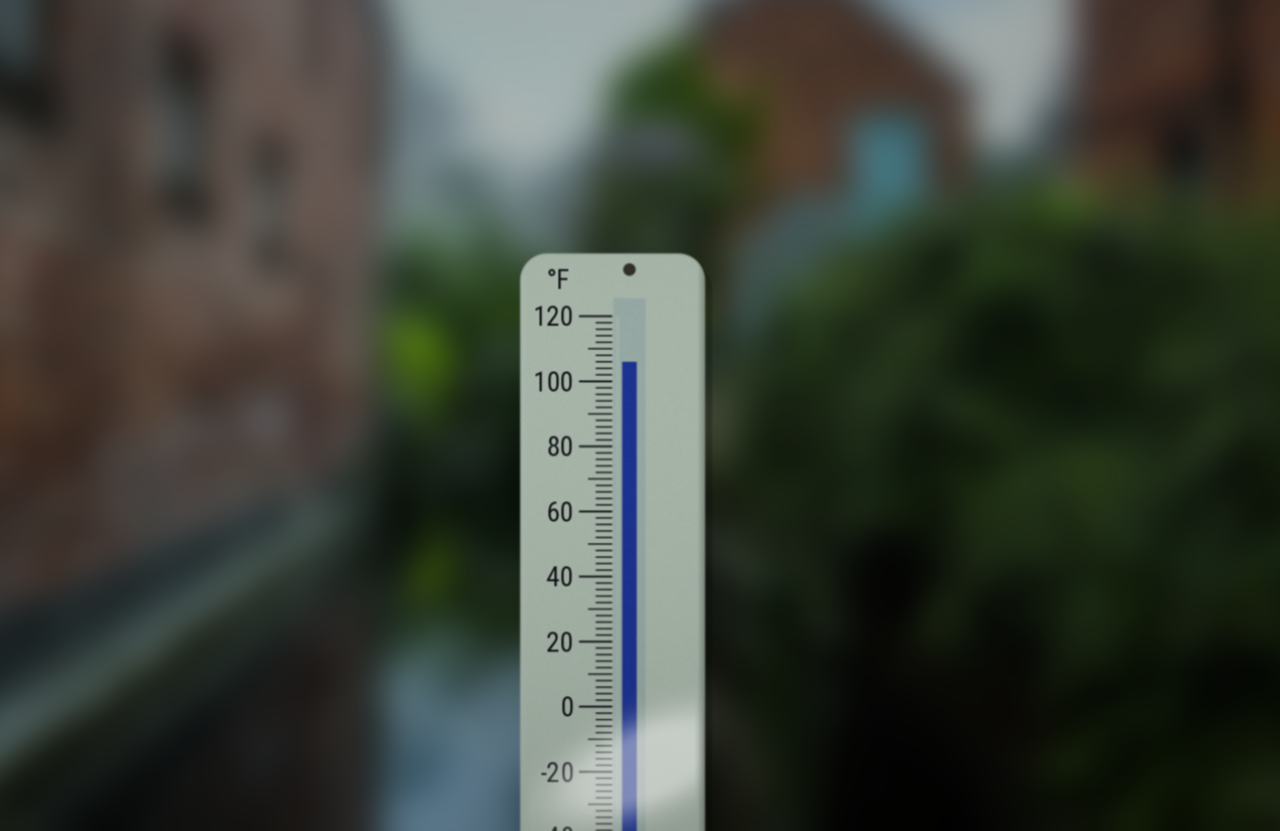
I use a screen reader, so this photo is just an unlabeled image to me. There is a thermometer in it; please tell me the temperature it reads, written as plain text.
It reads 106 °F
